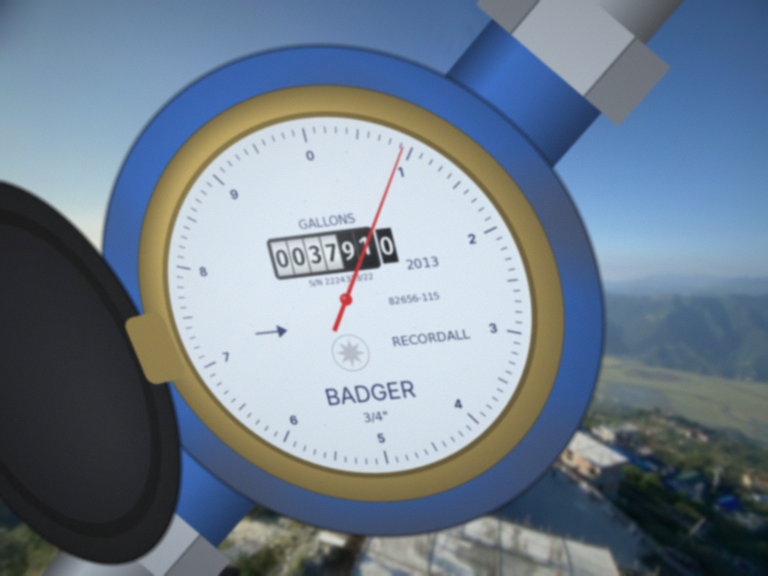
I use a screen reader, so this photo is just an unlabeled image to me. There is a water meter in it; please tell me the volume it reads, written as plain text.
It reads 37910.9 gal
